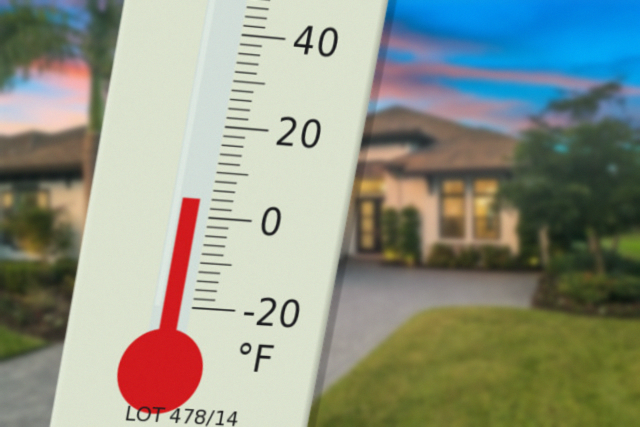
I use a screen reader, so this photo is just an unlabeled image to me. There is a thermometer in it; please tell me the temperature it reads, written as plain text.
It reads 4 °F
